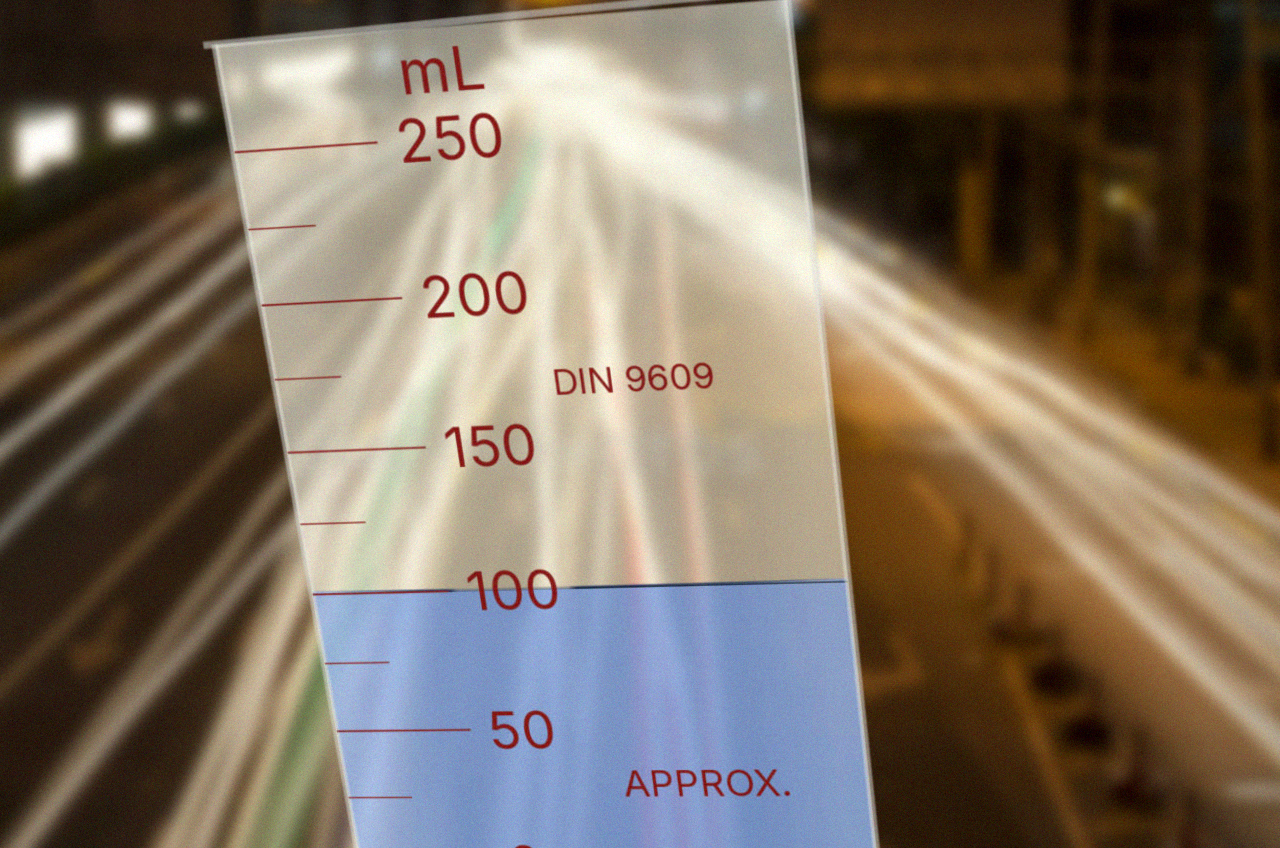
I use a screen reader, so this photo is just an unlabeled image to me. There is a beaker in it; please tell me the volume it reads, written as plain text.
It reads 100 mL
